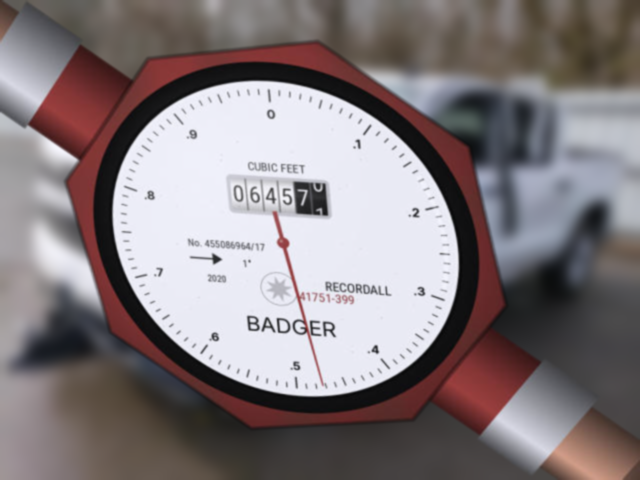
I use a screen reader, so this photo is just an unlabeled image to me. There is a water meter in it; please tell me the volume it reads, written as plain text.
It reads 64570.47 ft³
